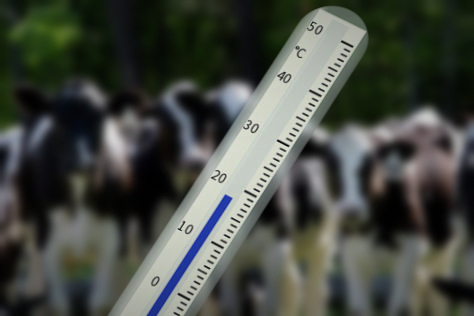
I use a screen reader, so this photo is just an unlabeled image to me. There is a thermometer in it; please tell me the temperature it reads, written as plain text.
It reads 18 °C
